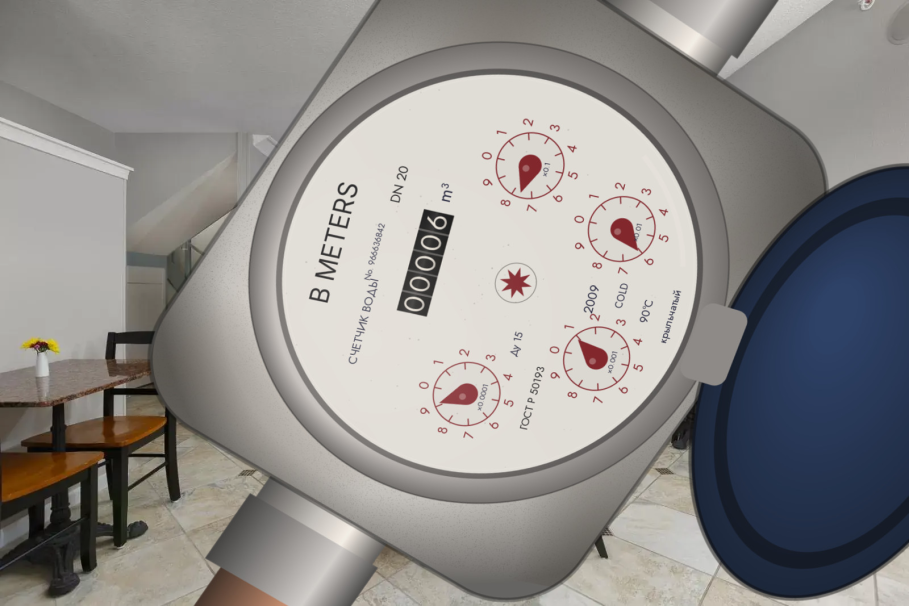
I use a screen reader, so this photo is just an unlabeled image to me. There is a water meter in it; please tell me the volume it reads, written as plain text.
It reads 6.7609 m³
